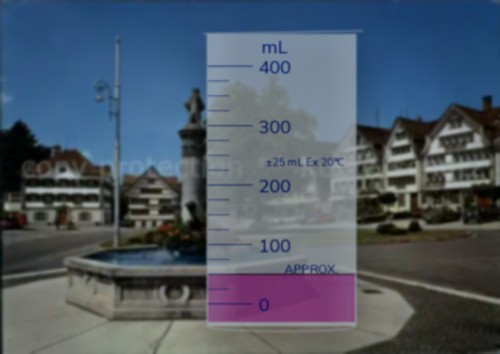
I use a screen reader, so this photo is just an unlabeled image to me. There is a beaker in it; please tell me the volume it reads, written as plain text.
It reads 50 mL
